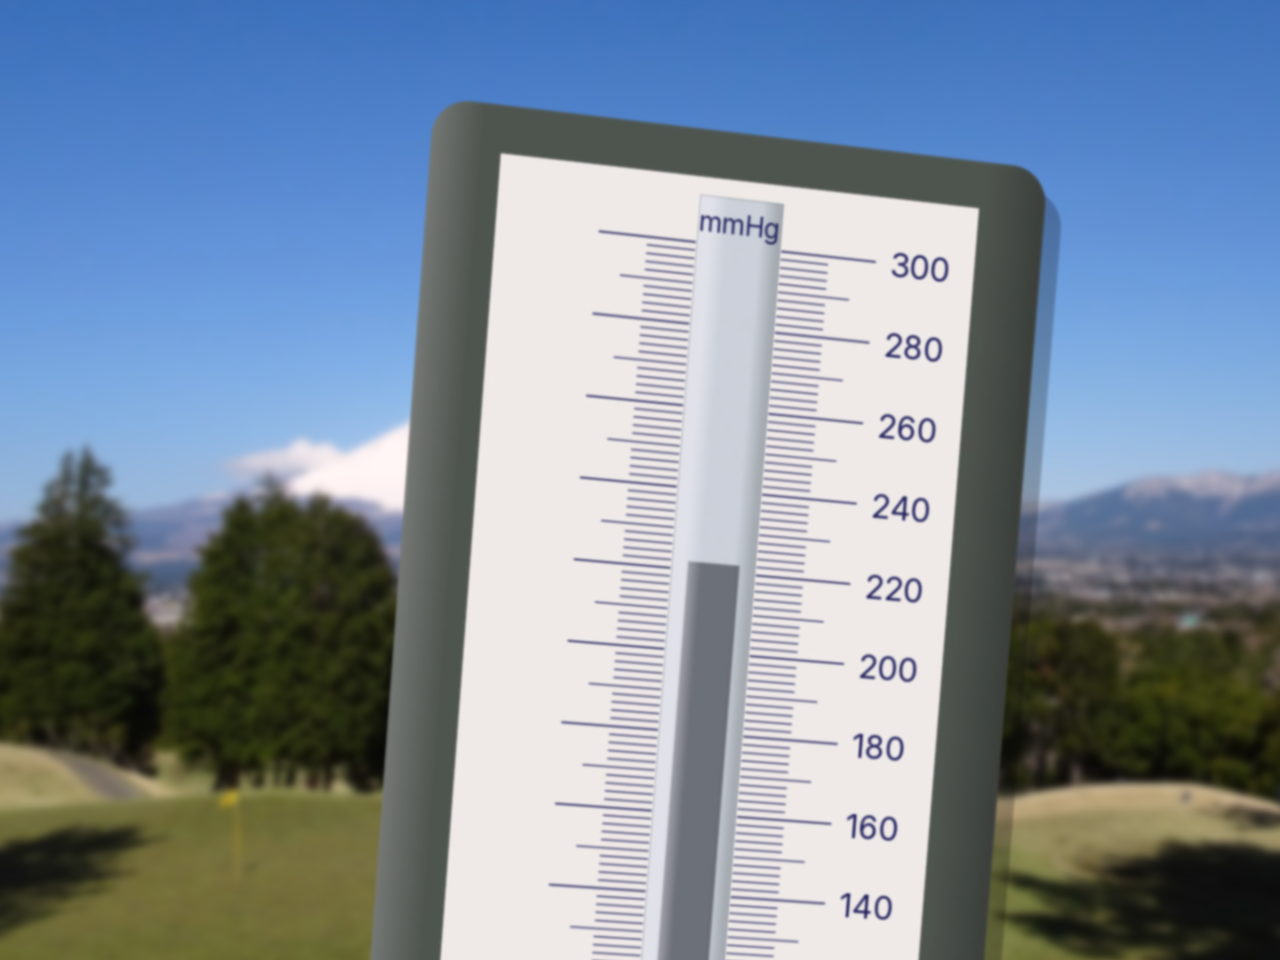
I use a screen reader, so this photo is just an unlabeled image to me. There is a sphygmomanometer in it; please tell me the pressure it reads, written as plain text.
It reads 222 mmHg
